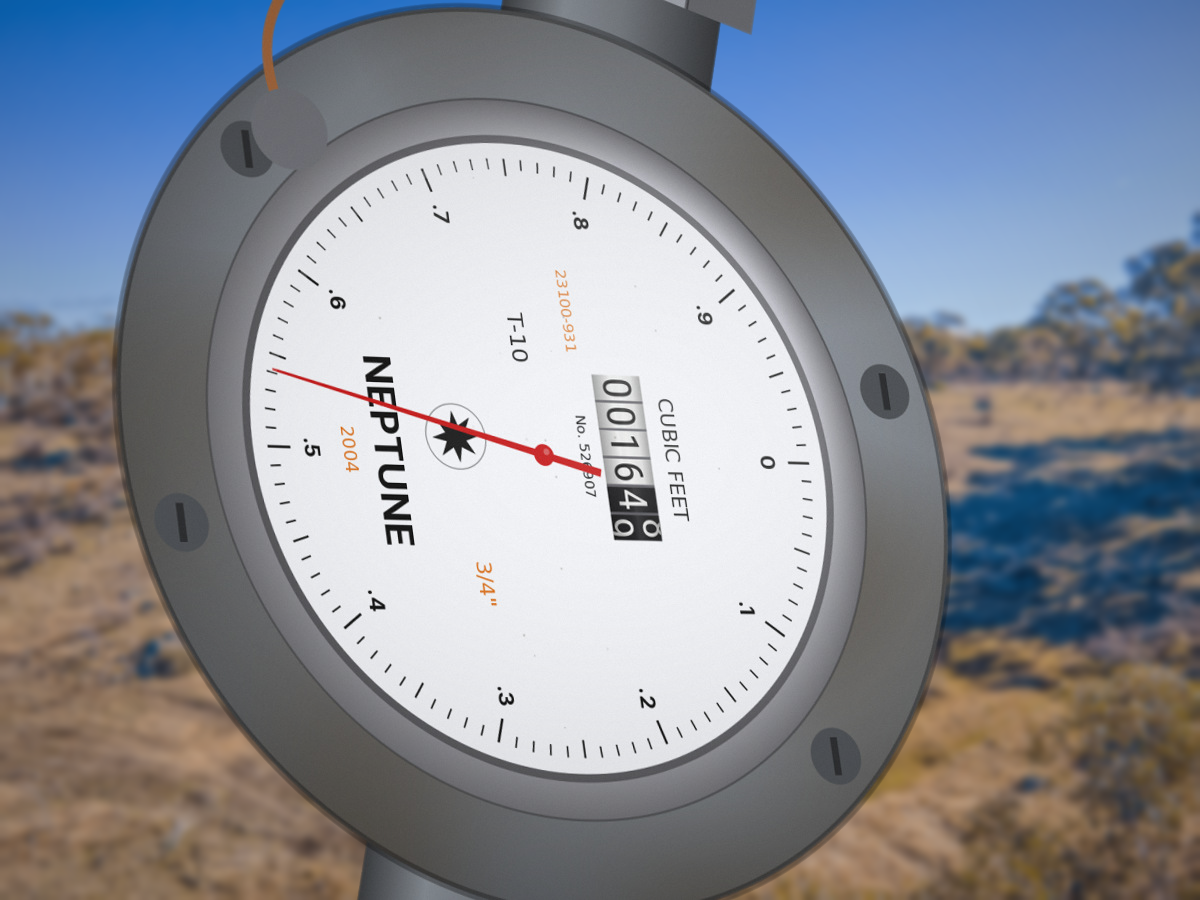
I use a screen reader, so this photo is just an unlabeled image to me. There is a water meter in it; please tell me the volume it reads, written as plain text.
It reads 1648.54 ft³
